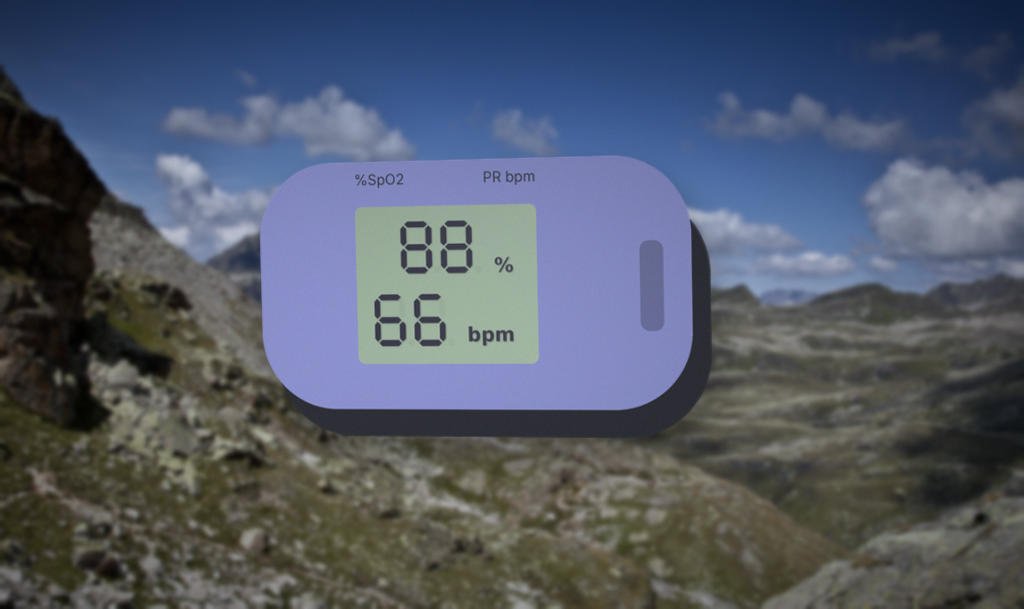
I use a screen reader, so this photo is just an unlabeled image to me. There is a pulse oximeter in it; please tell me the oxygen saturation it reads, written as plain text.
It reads 88 %
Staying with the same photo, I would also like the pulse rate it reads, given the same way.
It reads 66 bpm
